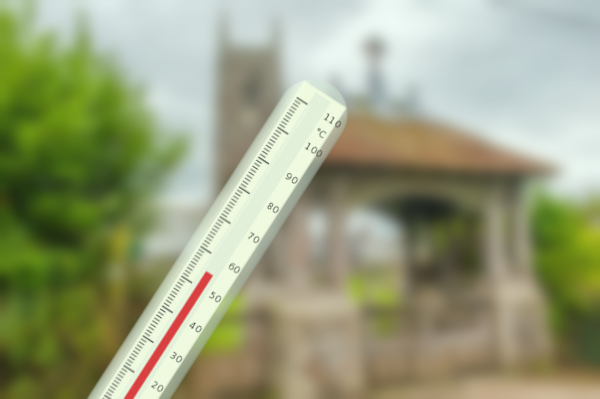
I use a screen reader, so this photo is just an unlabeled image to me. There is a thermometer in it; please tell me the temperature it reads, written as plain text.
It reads 55 °C
